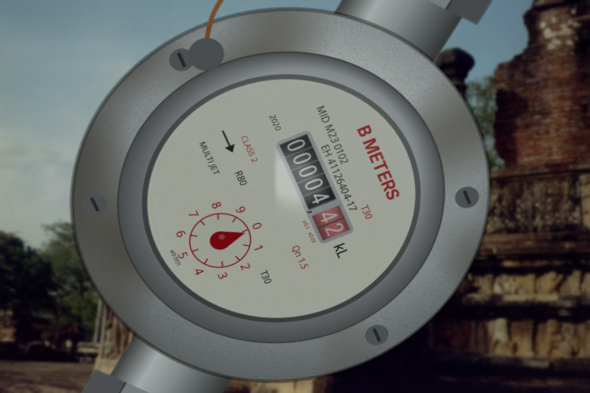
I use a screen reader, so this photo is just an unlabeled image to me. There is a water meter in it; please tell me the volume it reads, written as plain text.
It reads 4.420 kL
